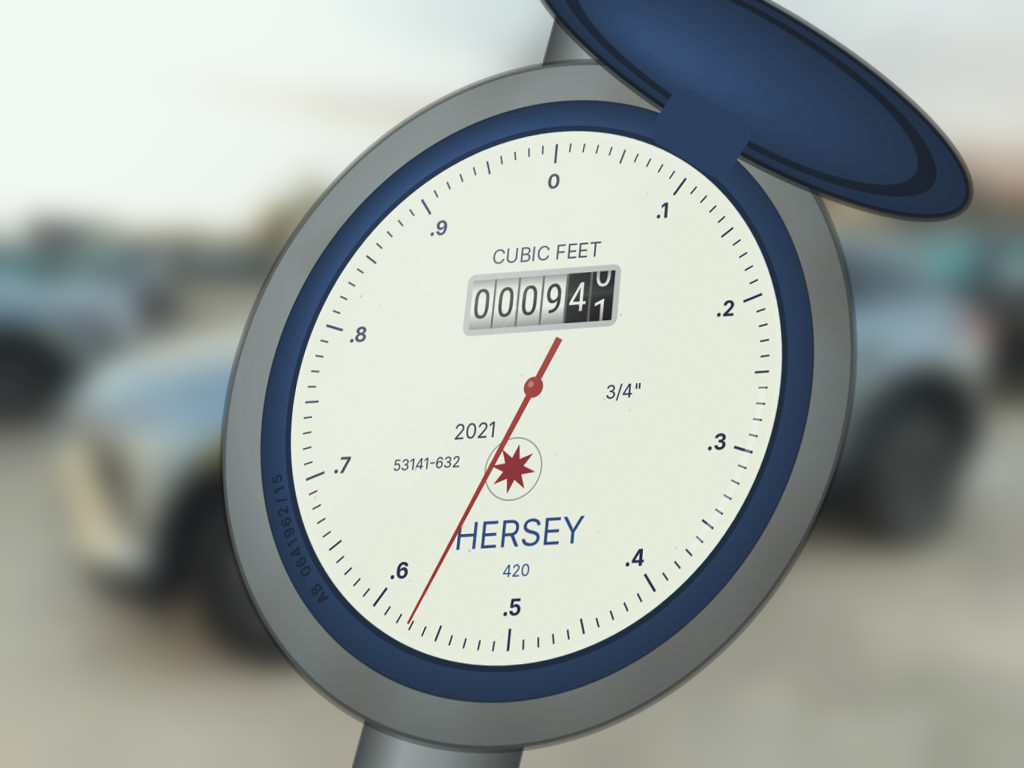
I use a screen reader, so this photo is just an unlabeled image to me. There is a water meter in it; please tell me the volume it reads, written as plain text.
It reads 940.57 ft³
